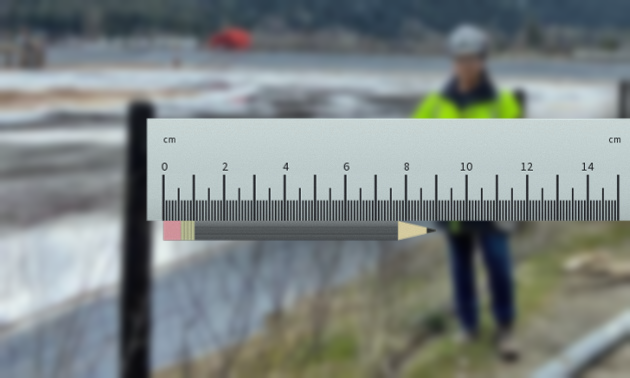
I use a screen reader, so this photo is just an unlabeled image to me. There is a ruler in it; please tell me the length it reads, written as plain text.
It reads 9 cm
